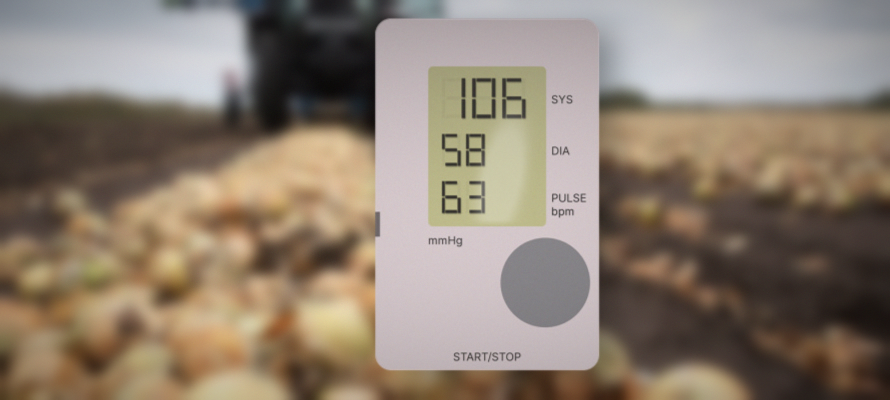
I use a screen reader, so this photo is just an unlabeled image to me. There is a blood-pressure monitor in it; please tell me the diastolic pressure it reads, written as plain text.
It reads 58 mmHg
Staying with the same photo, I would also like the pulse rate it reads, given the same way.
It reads 63 bpm
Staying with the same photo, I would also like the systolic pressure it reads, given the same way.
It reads 106 mmHg
